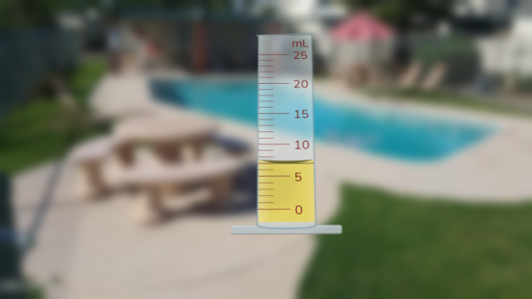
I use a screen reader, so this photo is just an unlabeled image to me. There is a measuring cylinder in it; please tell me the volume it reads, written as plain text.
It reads 7 mL
